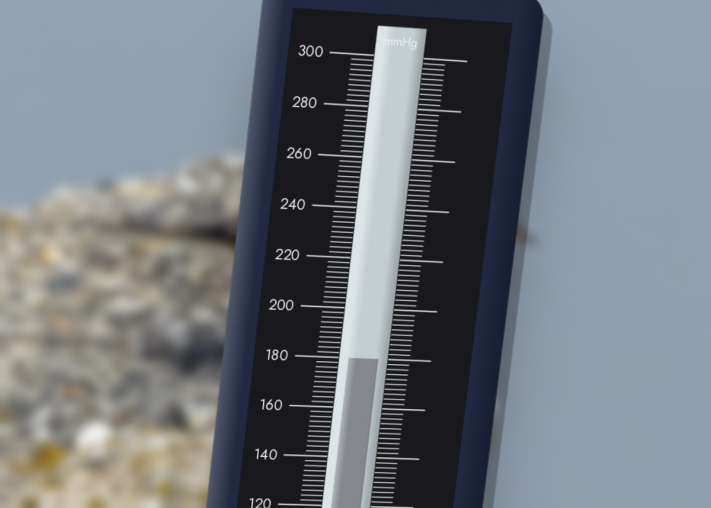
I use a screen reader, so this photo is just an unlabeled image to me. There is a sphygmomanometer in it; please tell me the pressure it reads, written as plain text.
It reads 180 mmHg
